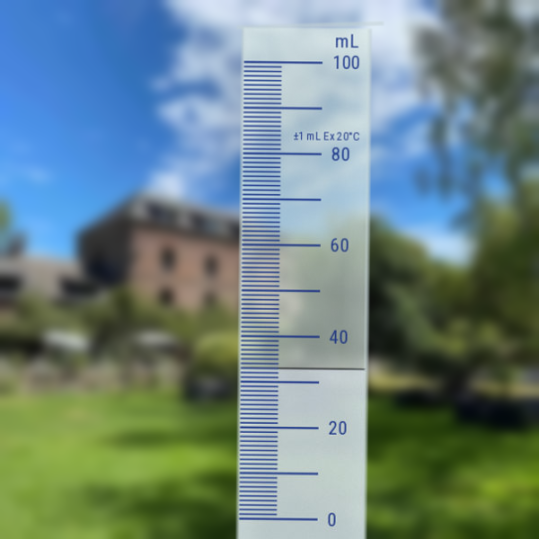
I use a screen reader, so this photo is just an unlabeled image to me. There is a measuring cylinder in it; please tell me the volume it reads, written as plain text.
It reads 33 mL
